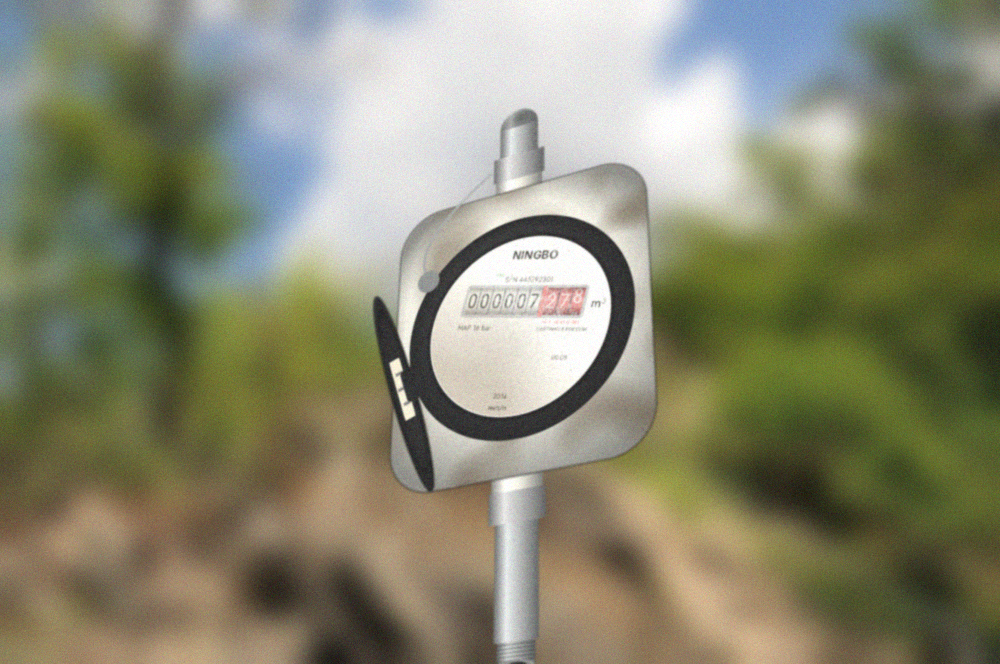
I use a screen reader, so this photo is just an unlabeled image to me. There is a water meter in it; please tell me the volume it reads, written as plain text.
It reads 7.278 m³
